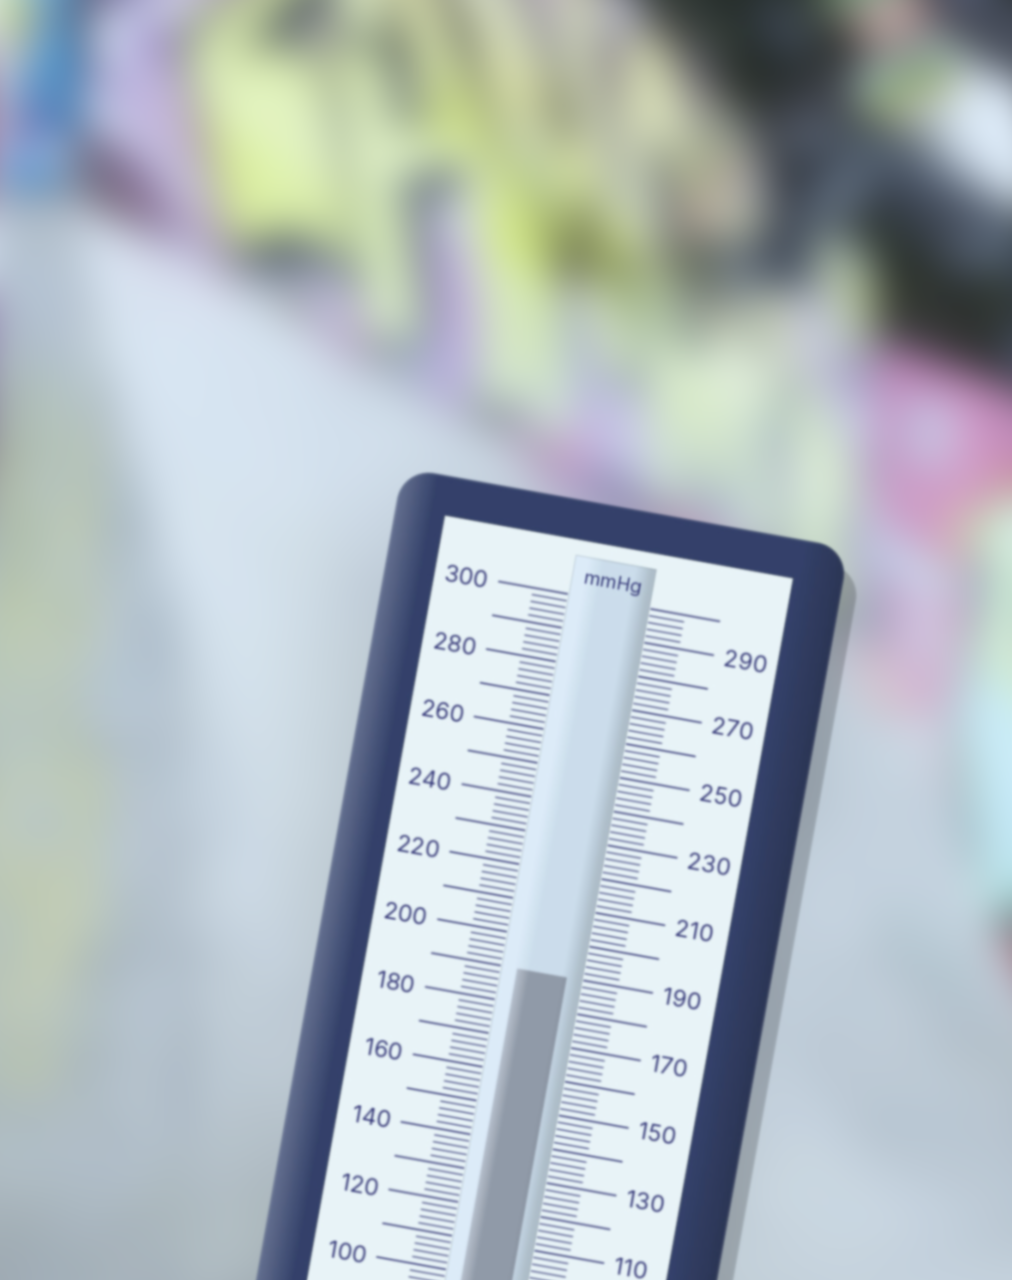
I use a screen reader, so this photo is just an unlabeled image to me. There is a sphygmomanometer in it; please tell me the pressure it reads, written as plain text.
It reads 190 mmHg
